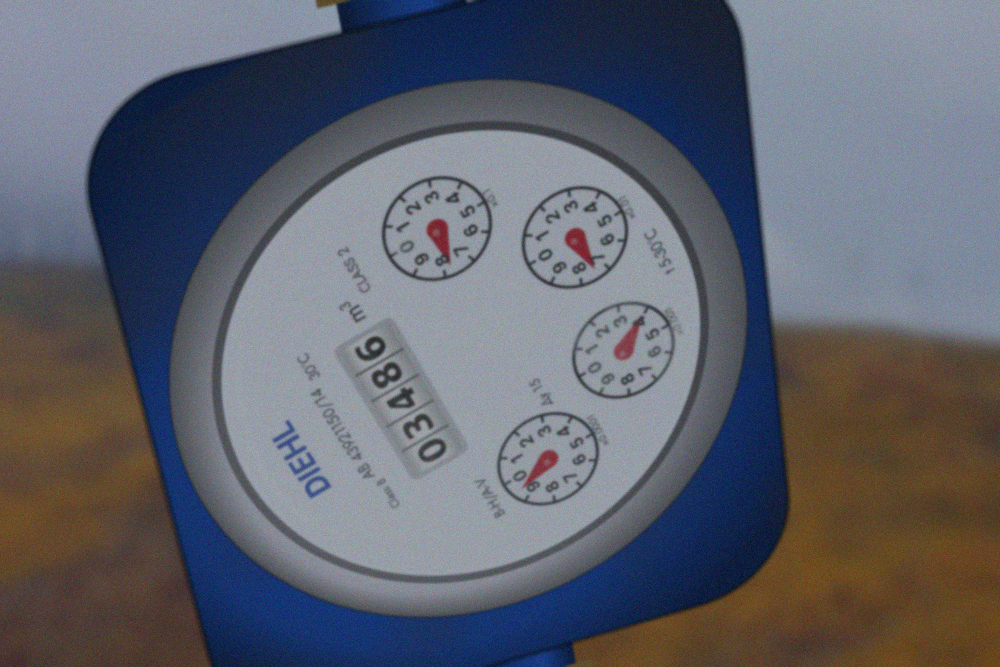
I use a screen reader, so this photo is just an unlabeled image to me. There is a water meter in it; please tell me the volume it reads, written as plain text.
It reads 3486.7739 m³
